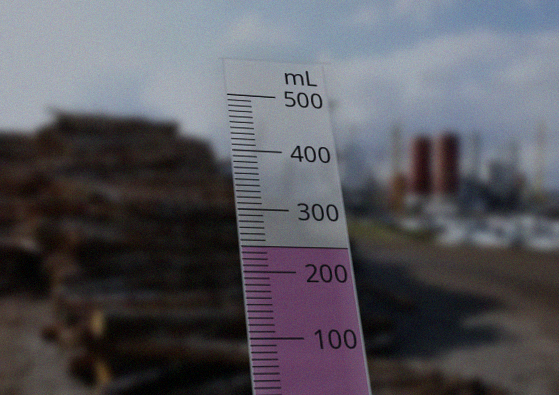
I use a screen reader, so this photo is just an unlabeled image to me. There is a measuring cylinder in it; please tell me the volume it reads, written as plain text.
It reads 240 mL
